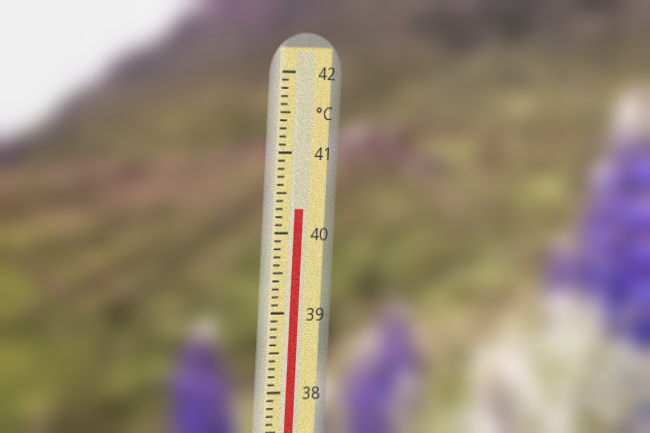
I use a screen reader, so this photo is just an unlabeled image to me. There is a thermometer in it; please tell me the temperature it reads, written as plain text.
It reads 40.3 °C
